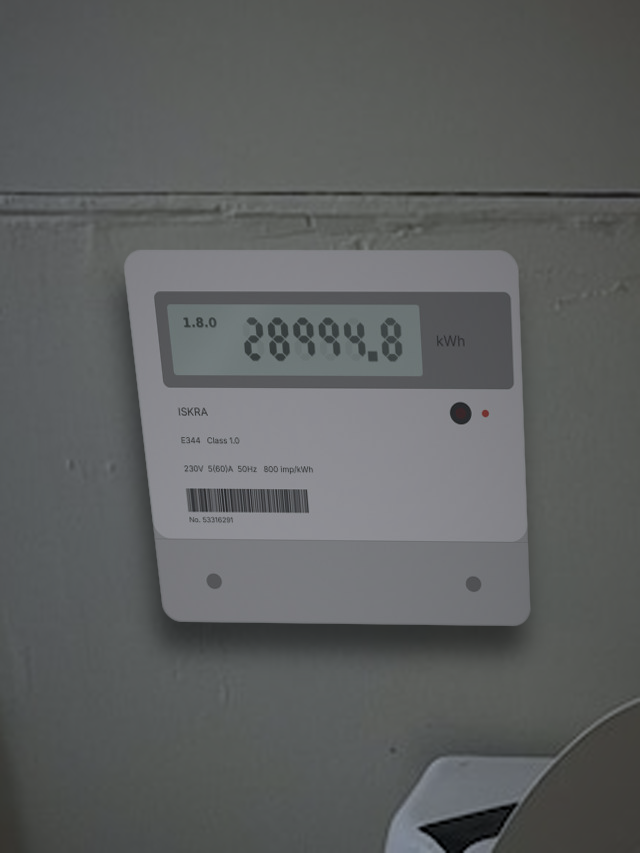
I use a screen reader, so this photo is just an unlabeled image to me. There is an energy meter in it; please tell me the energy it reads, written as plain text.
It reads 28994.8 kWh
